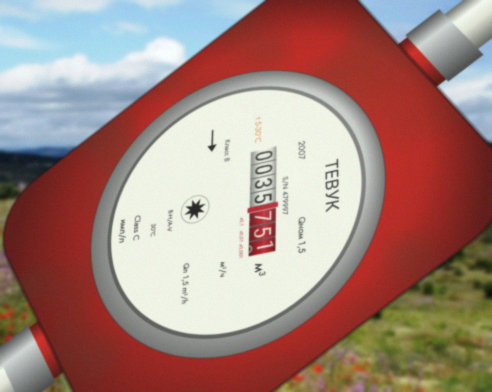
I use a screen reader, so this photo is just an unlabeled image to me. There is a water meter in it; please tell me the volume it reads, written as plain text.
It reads 35.751 m³
